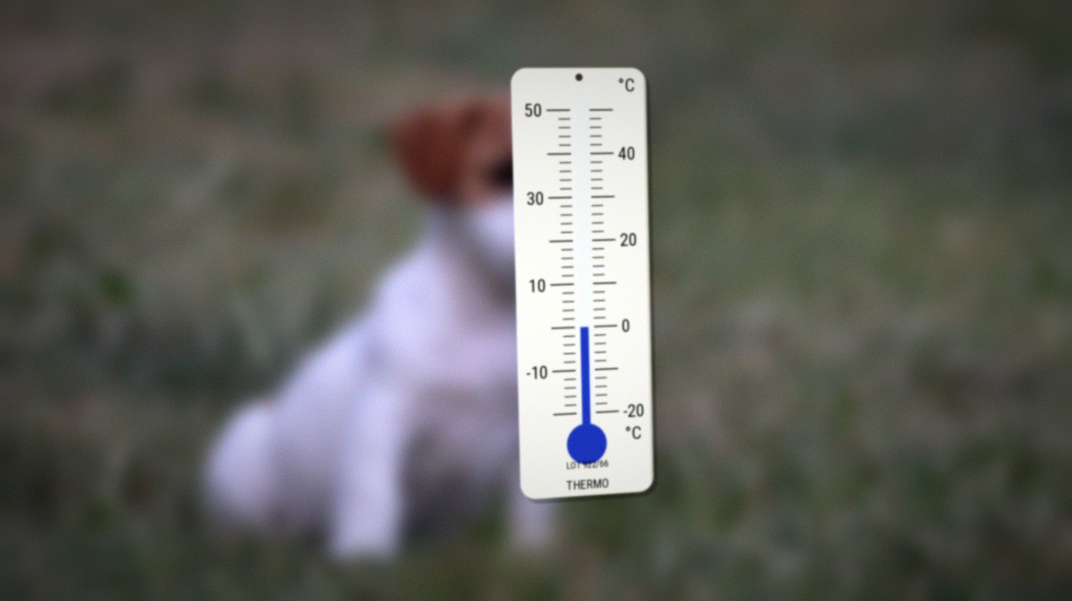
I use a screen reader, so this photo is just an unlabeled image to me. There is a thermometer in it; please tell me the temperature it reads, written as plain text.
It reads 0 °C
